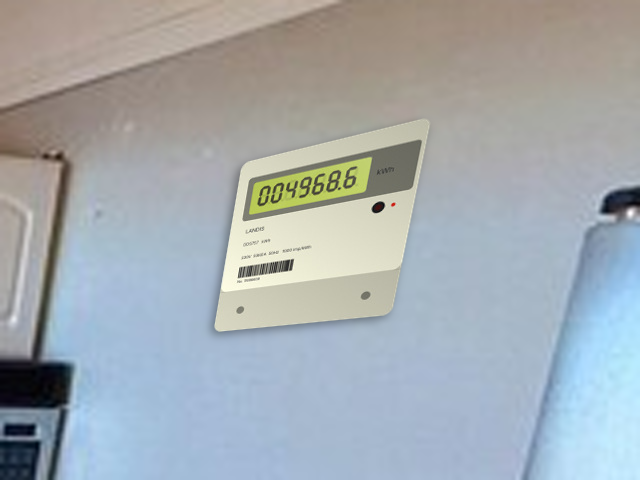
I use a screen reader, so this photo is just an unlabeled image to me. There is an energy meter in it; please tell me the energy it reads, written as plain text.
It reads 4968.6 kWh
